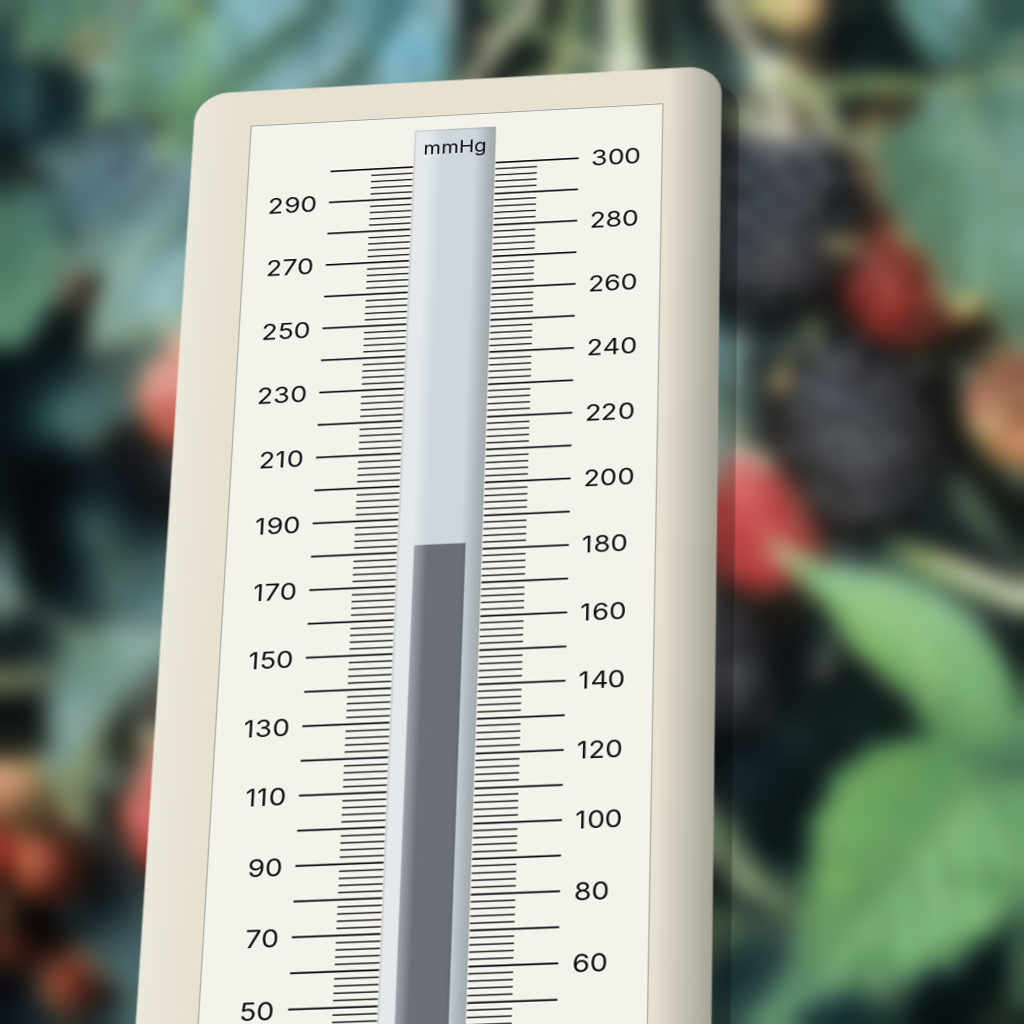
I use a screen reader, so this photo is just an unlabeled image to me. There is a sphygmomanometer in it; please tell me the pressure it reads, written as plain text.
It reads 182 mmHg
